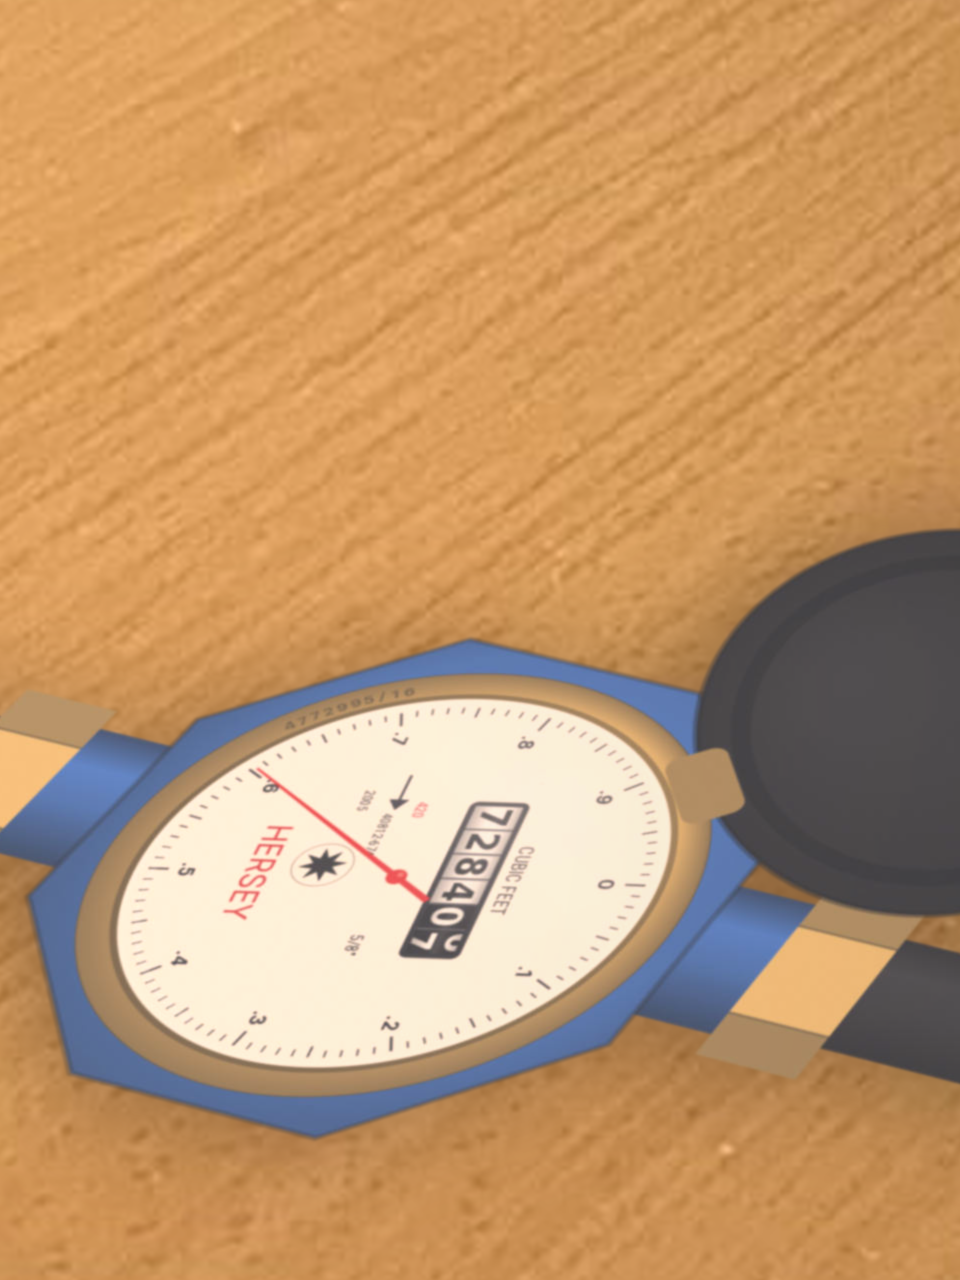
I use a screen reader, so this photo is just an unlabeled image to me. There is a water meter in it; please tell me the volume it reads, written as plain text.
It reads 728406.60 ft³
